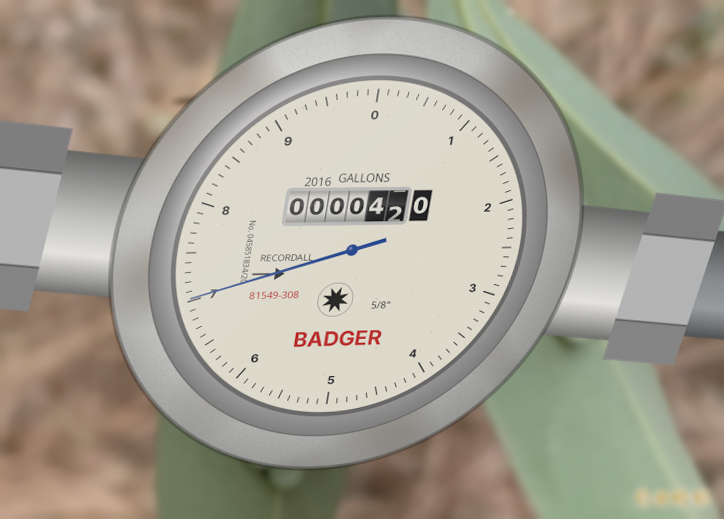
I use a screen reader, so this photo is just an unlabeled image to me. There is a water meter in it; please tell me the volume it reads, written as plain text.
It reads 417.0 gal
